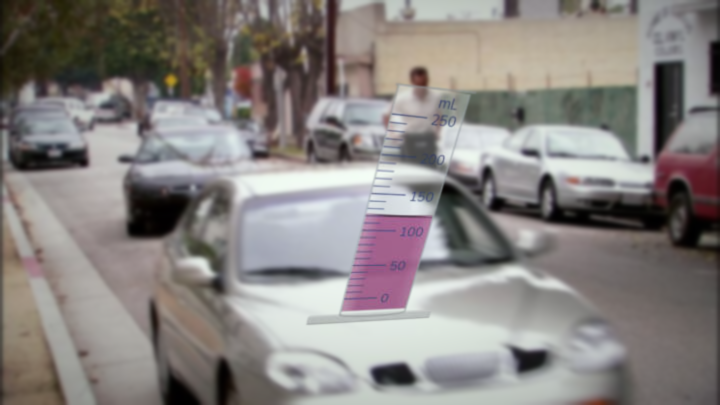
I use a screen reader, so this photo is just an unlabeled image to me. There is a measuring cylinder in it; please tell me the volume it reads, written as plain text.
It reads 120 mL
